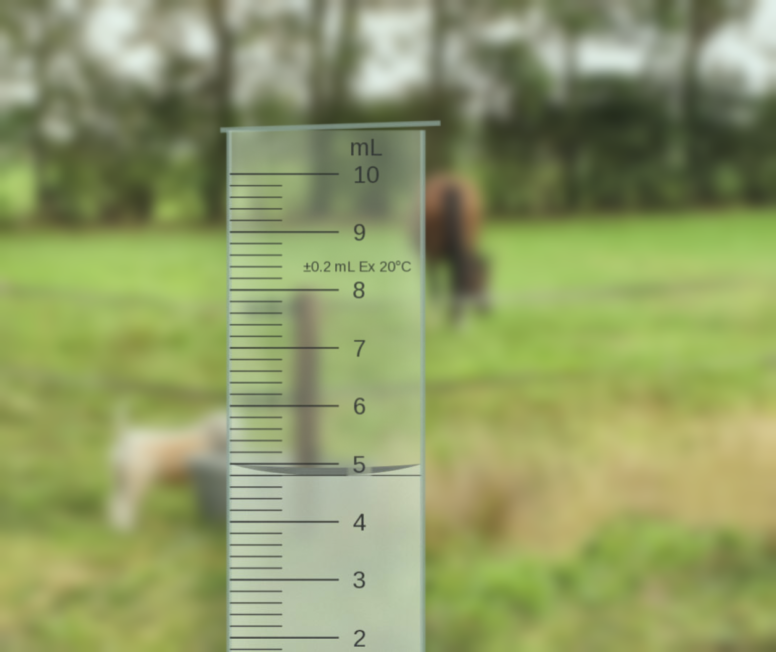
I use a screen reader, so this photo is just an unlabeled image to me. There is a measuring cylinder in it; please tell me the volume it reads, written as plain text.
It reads 4.8 mL
